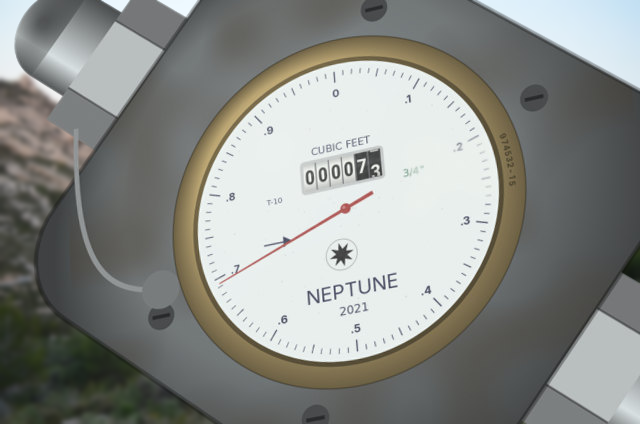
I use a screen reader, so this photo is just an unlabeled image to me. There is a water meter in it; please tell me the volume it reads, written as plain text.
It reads 72.69 ft³
